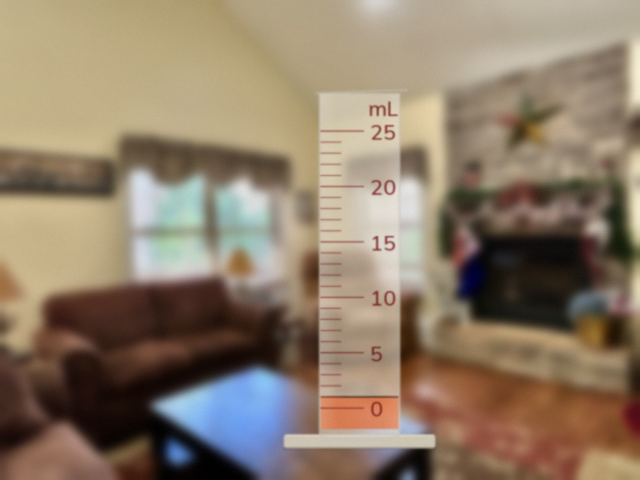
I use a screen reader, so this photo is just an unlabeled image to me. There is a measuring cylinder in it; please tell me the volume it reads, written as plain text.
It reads 1 mL
